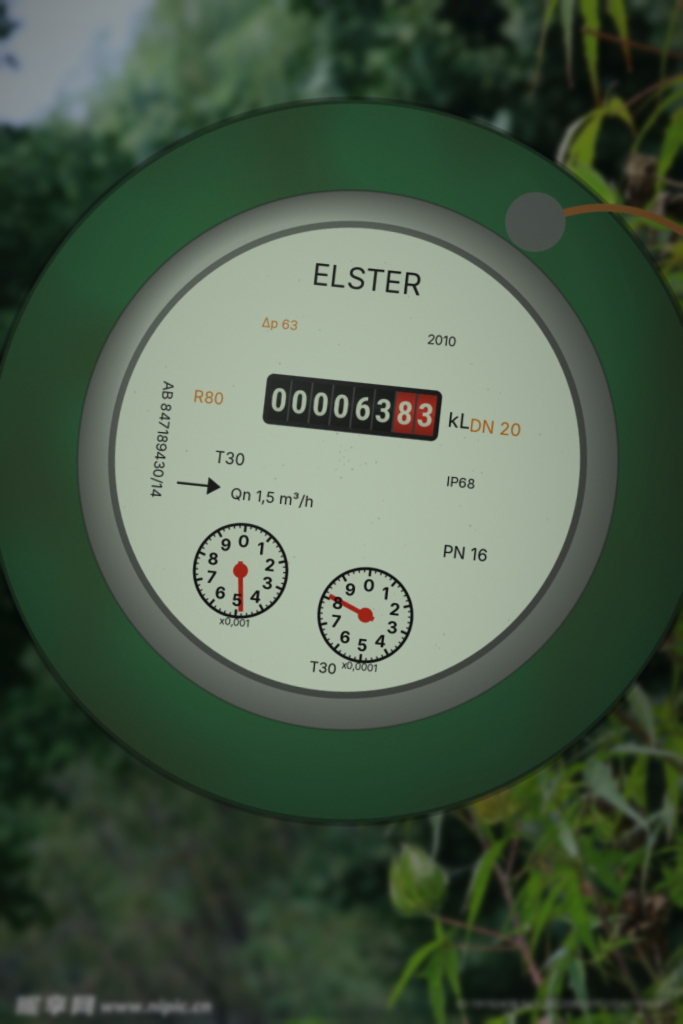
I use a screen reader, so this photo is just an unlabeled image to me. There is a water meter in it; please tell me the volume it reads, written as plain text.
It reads 63.8348 kL
